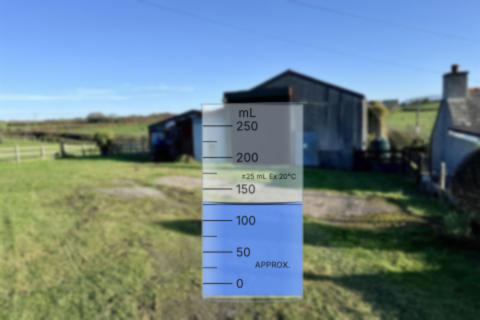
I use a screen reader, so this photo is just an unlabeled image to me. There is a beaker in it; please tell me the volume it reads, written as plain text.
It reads 125 mL
